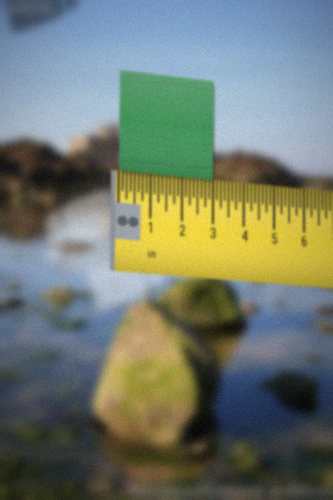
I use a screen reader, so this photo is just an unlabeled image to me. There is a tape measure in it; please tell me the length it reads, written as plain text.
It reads 3 in
